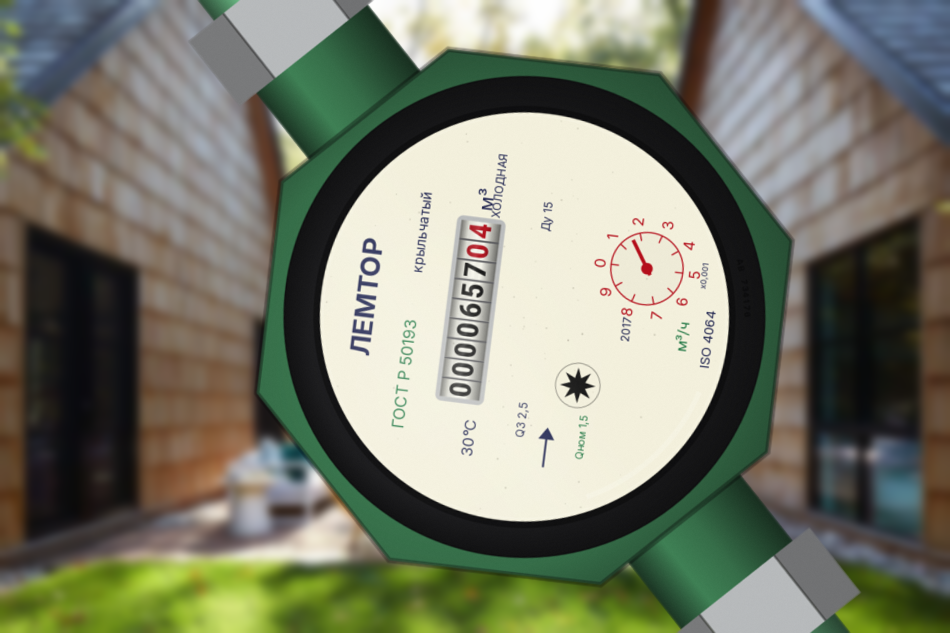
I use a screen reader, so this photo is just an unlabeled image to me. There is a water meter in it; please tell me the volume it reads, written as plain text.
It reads 657.041 m³
